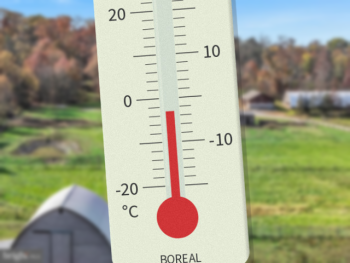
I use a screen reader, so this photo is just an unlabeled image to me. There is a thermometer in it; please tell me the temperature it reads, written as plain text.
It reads -3 °C
